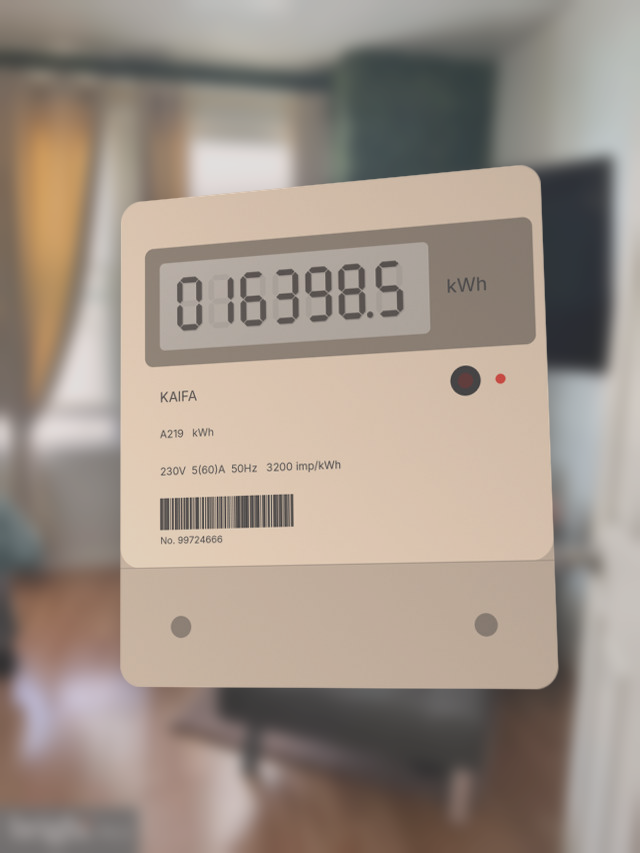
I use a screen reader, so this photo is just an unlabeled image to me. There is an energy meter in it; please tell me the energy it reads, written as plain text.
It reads 16398.5 kWh
